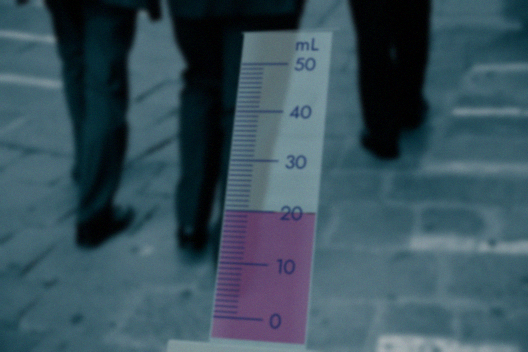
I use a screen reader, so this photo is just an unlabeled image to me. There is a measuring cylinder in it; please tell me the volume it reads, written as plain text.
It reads 20 mL
